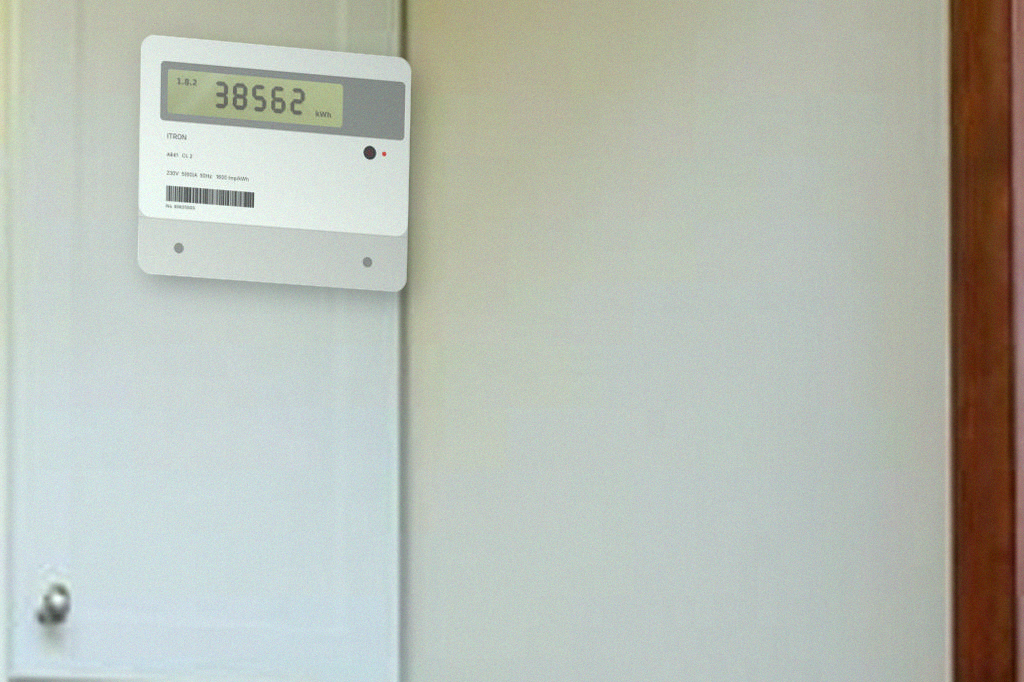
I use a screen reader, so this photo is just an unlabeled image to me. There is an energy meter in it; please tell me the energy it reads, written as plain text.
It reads 38562 kWh
